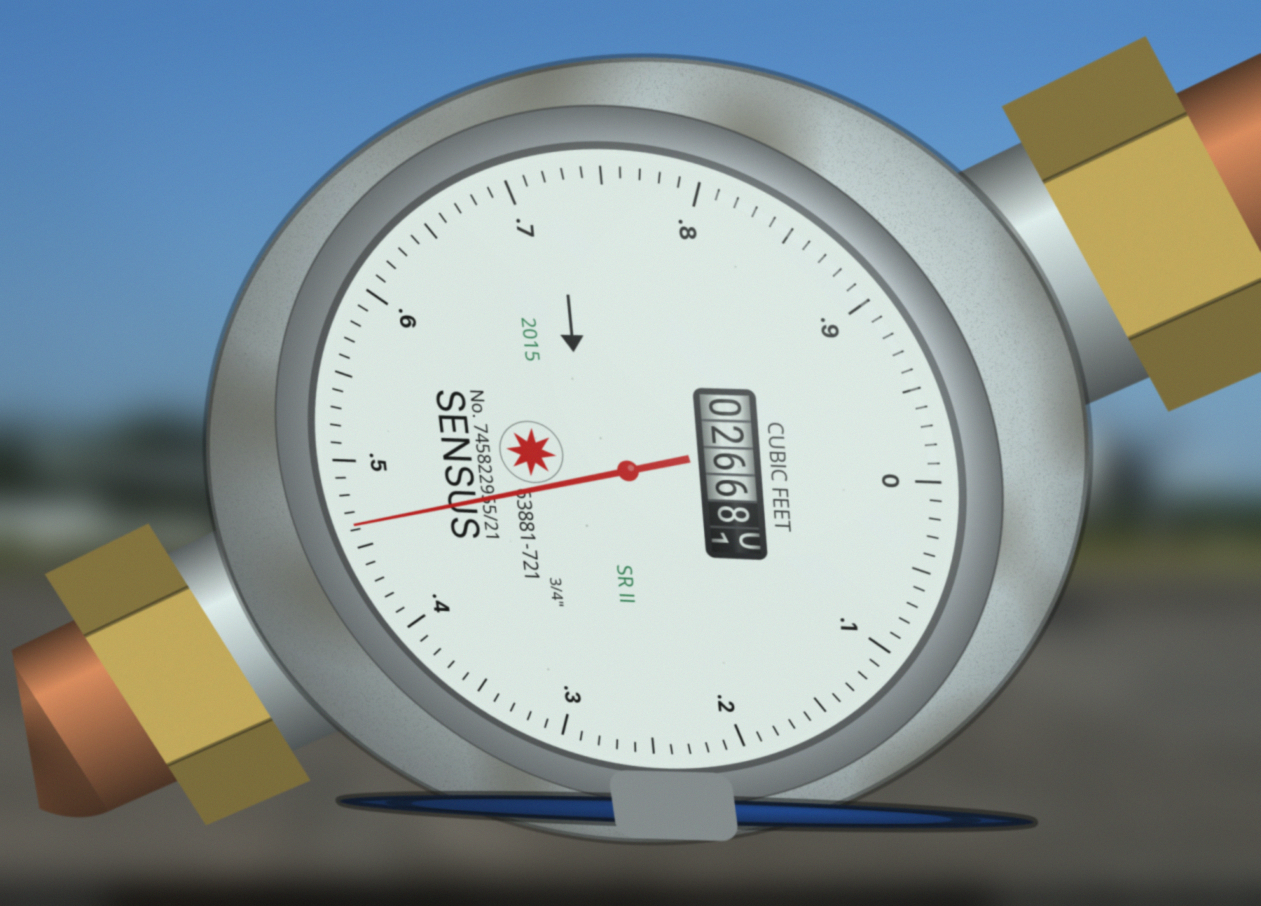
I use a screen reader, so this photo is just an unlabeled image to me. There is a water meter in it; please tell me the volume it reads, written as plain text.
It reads 26680.46 ft³
